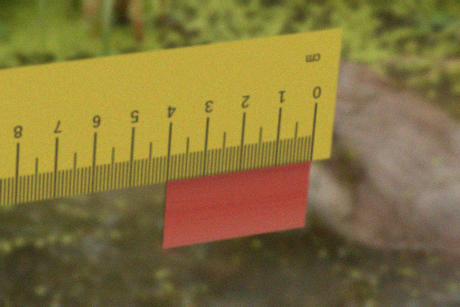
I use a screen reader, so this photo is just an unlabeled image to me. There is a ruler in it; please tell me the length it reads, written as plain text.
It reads 4 cm
